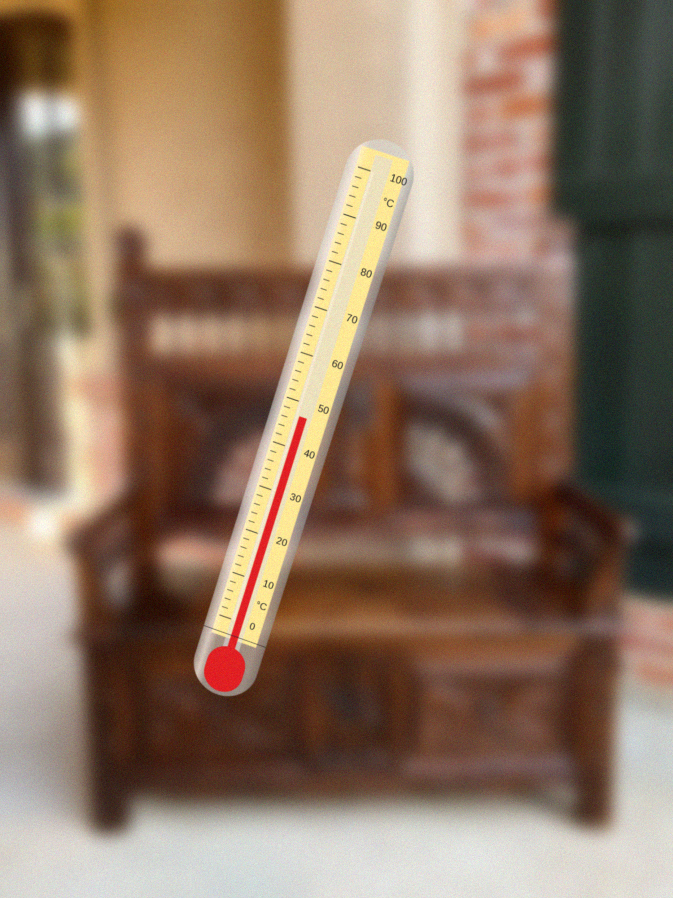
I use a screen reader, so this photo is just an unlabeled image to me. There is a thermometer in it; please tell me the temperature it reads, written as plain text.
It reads 47 °C
